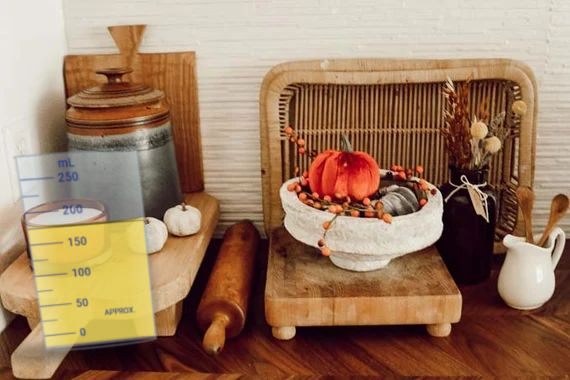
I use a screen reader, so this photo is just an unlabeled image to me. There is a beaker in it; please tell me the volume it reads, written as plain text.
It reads 175 mL
